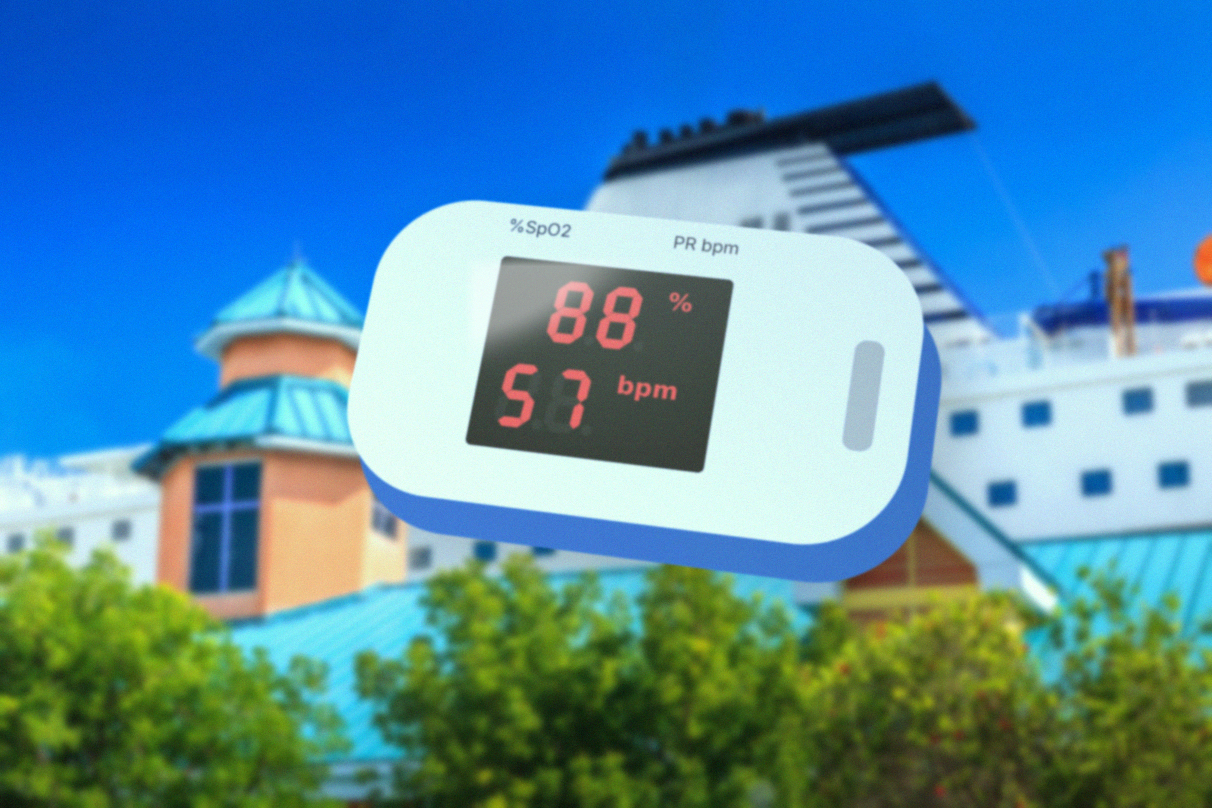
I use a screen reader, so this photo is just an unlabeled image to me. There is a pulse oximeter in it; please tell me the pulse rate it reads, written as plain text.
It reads 57 bpm
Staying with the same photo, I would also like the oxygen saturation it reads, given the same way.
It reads 88 %
